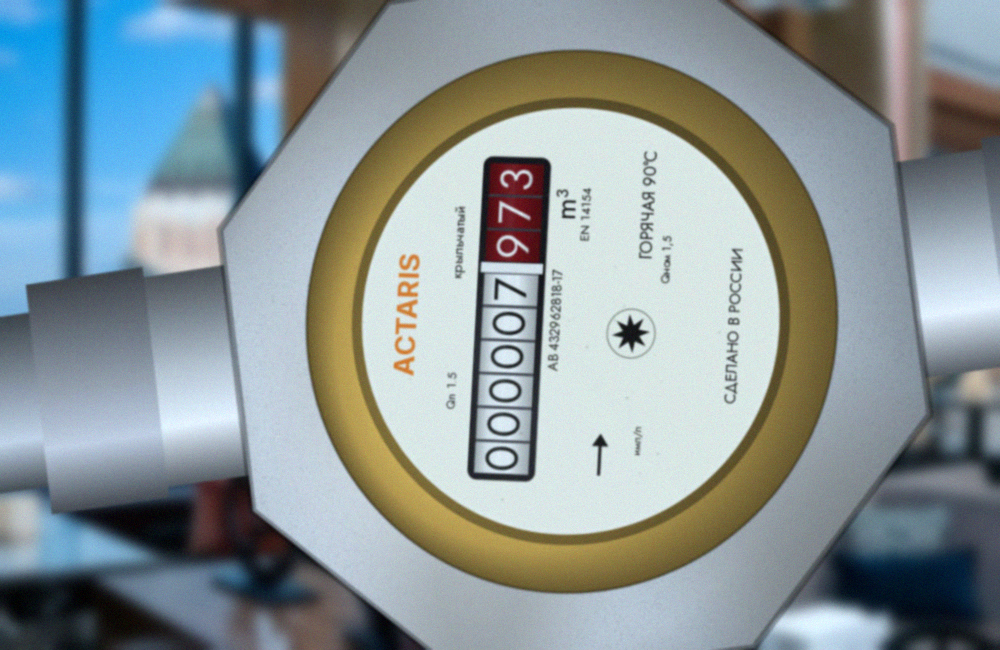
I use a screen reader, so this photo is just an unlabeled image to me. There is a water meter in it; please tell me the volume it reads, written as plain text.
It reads 7.973 m³
